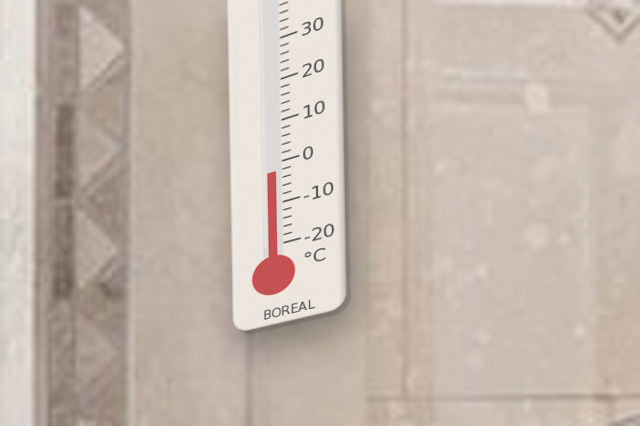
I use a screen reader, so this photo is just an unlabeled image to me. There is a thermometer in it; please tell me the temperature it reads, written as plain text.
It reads -2 °C
